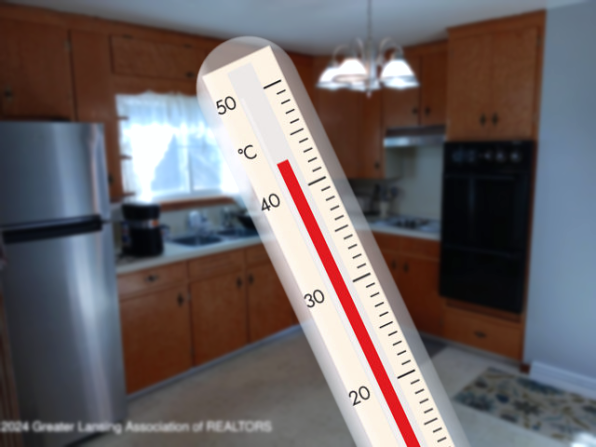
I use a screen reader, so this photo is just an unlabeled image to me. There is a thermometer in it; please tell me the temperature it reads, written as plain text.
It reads 43 °C
